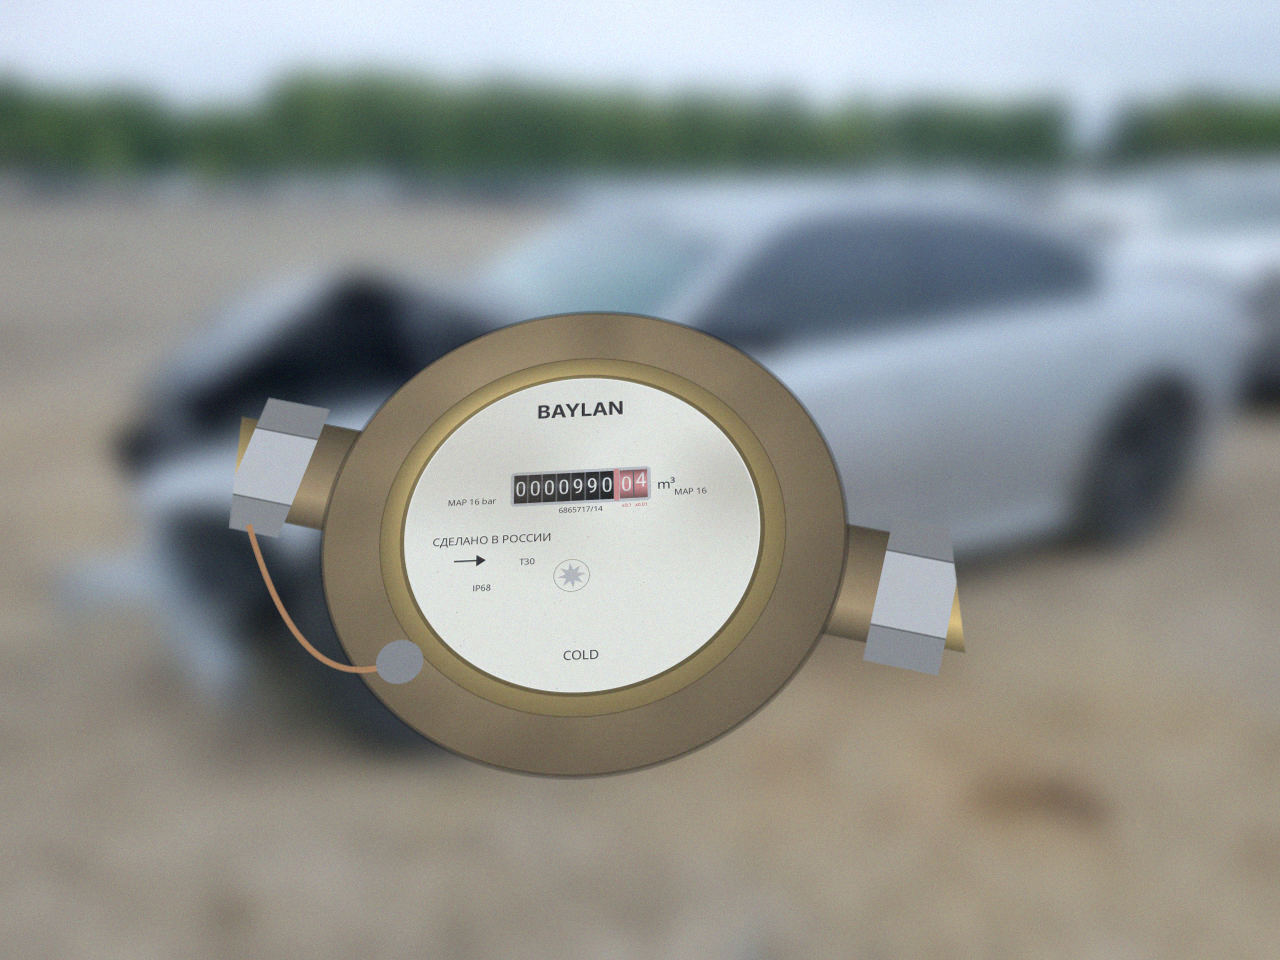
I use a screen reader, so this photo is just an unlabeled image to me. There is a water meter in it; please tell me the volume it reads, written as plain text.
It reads 990.04 m³
